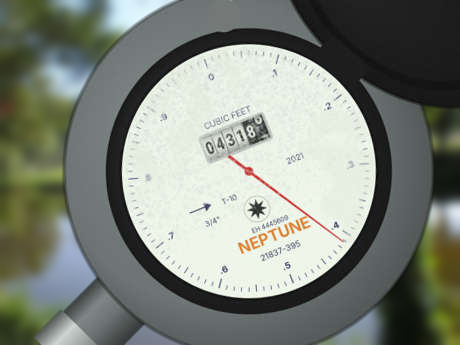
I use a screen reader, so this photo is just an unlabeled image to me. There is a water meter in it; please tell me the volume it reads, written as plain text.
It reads 43186.41 ft³
